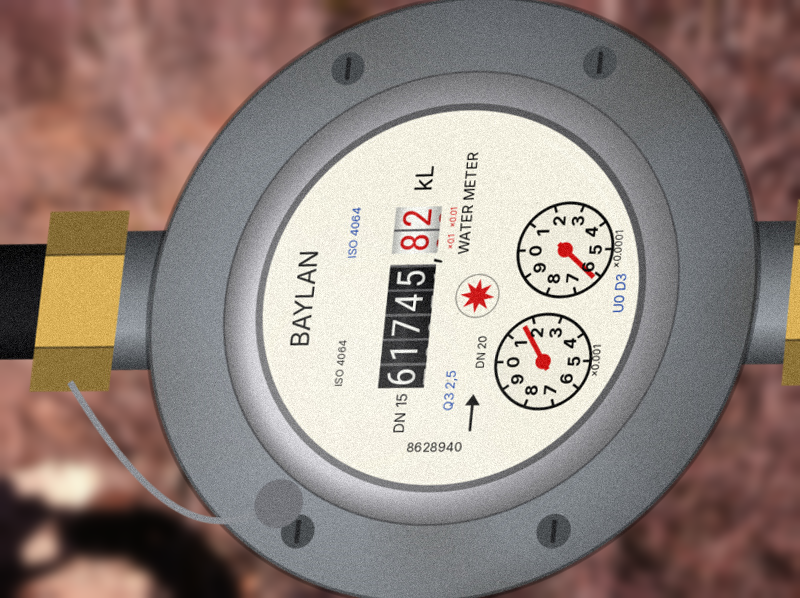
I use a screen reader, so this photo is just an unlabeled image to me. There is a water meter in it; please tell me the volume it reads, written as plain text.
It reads 61745.8216 kL
